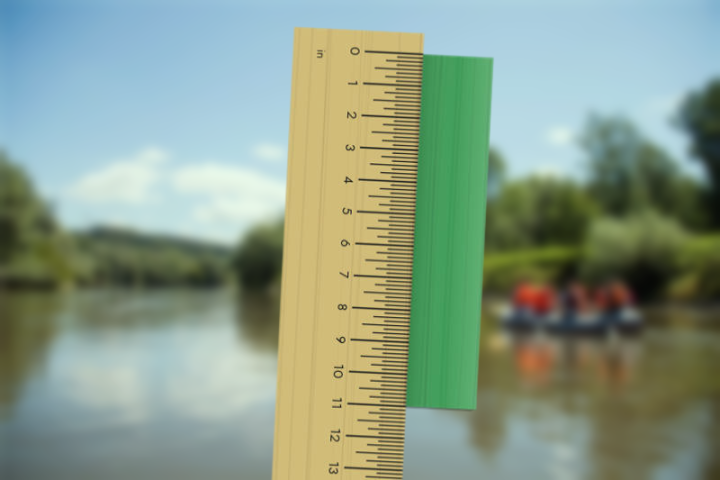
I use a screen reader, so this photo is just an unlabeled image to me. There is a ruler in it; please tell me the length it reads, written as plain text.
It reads 11 in
